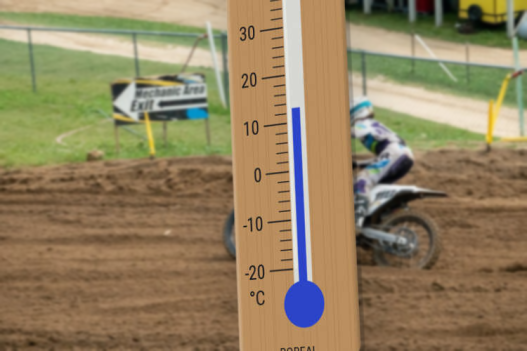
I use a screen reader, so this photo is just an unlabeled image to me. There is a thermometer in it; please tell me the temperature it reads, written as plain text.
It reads 13 °C
